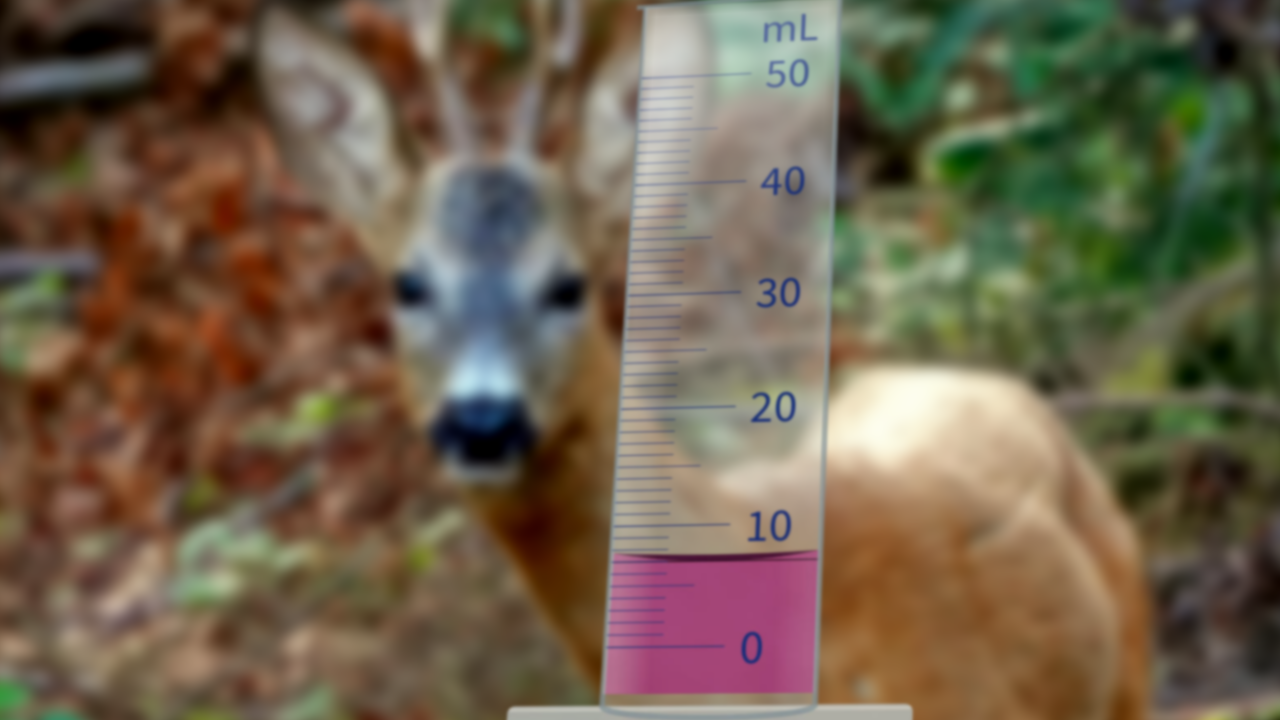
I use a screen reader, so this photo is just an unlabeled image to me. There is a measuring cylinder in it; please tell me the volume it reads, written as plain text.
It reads 7 mL
